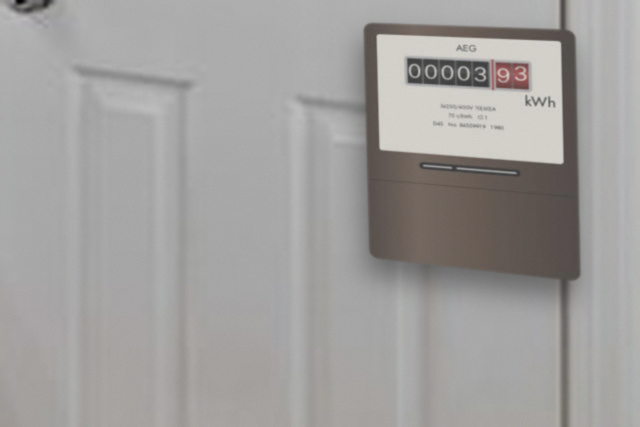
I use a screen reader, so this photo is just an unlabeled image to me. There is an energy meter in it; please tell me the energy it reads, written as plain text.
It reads 3.93 kWh
